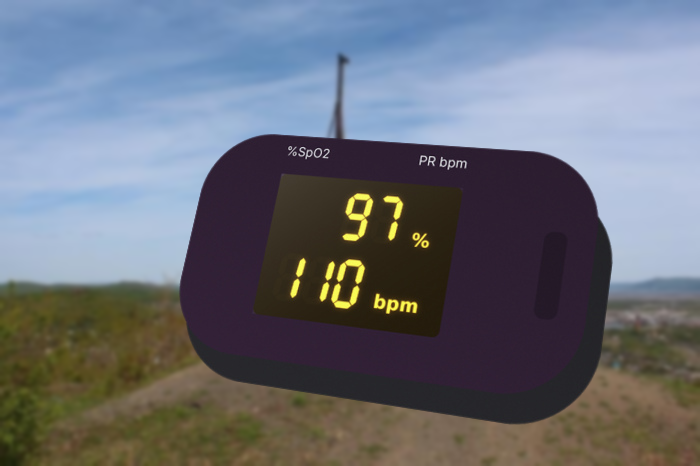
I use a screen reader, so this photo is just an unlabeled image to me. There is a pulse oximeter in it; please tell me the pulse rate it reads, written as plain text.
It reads 110 bpm
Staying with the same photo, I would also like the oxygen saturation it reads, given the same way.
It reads 97 %
